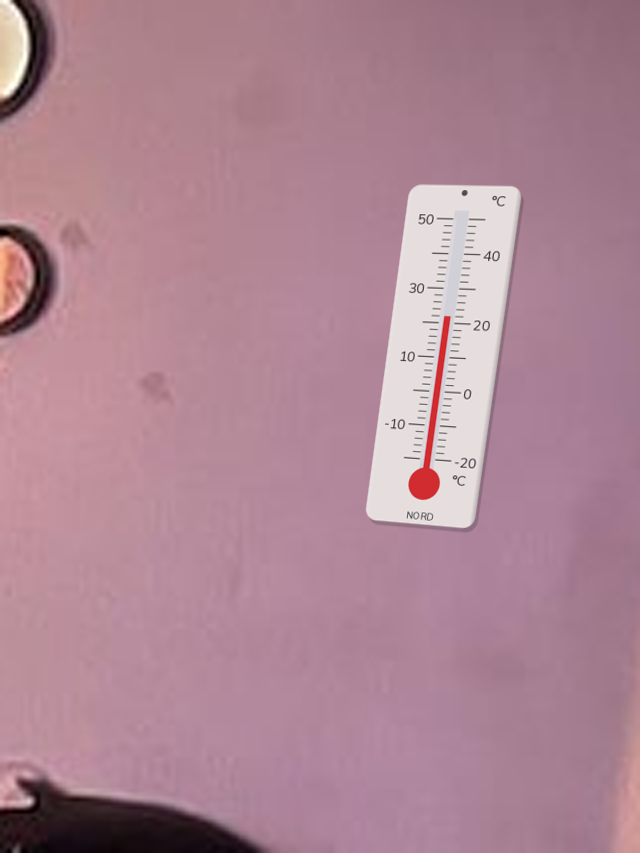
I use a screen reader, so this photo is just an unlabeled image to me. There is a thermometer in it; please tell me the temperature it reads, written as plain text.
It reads 22 °C
